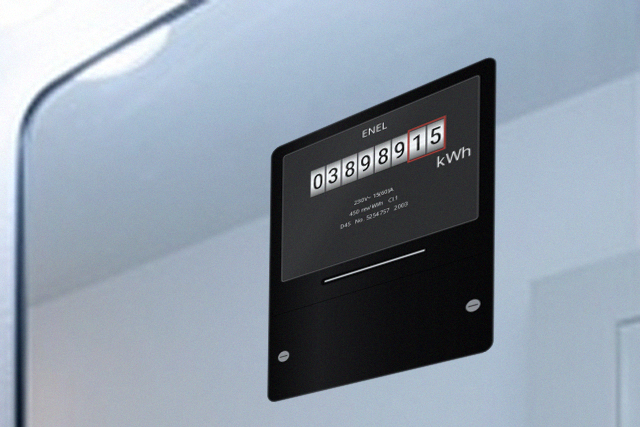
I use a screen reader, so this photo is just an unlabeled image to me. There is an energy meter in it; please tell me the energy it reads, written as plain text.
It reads 38989.15 kWh
